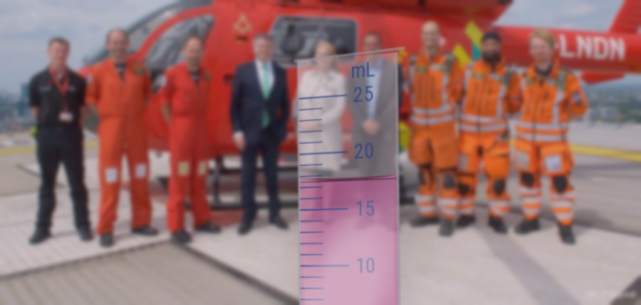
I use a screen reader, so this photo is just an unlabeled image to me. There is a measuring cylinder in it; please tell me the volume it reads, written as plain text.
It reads 17.5 mL
